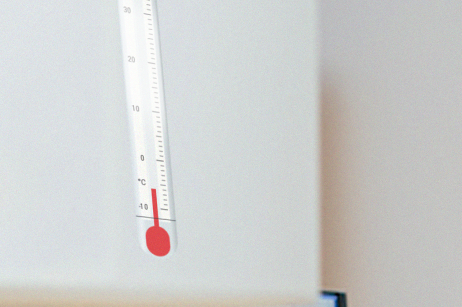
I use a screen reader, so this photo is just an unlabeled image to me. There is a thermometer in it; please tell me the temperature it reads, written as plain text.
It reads -6 °C
